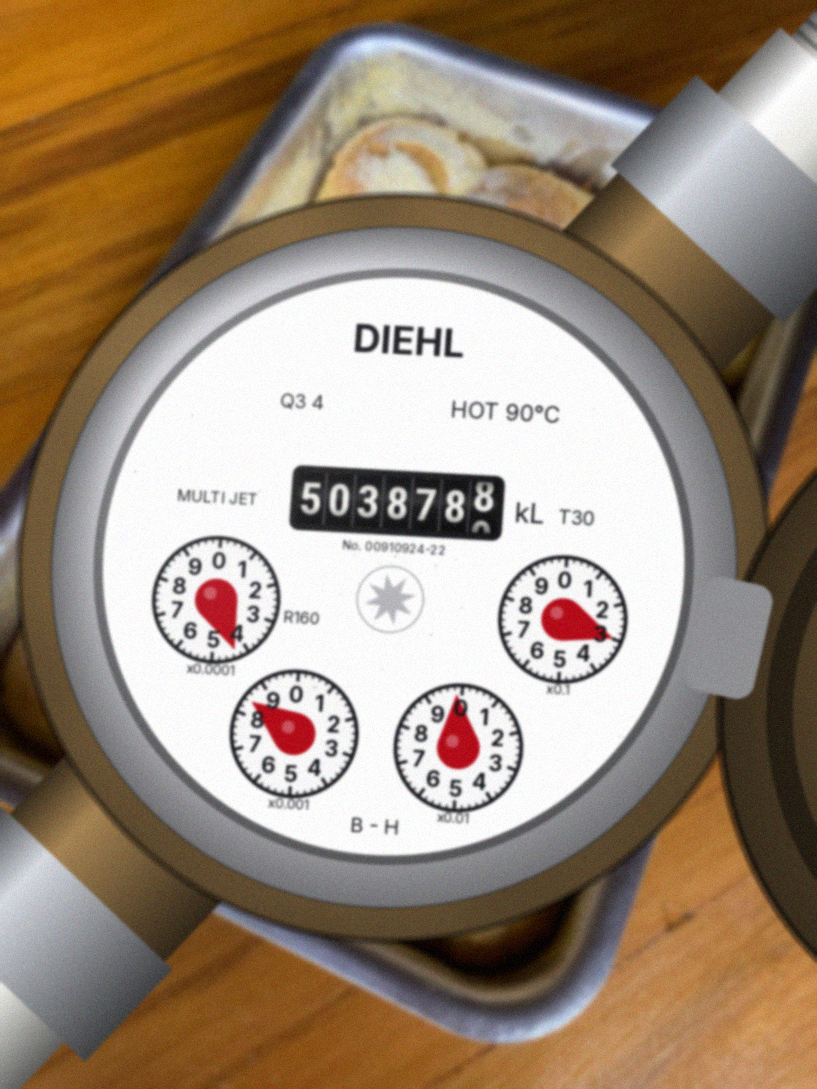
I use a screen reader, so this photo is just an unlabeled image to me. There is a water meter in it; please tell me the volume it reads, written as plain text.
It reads 5038788.2984 kL
